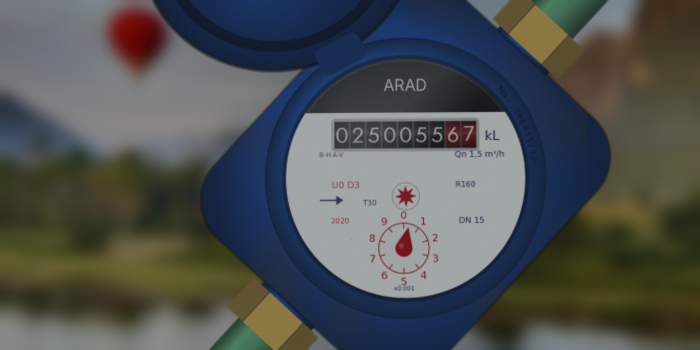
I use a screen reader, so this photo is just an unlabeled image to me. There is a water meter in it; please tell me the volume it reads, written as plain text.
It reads 250055.670 kL
